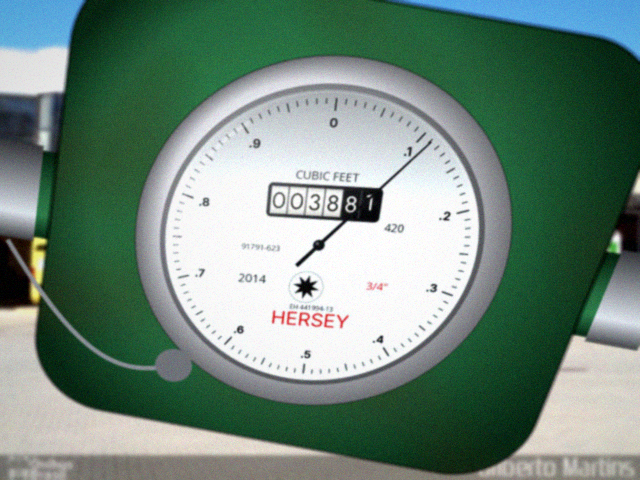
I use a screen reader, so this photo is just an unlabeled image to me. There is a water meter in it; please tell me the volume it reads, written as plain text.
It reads 3881.11 ft³
